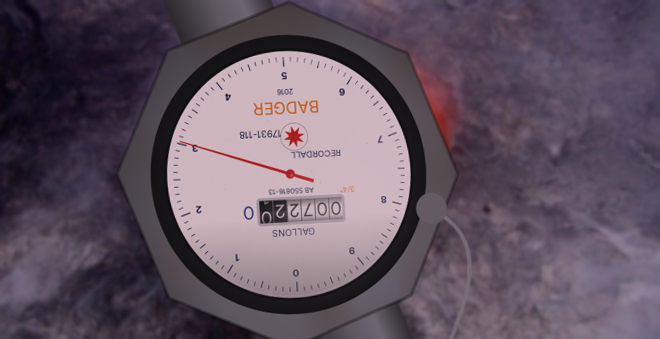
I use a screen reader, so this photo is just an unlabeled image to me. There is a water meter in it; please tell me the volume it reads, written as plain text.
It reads 72203.0 gal
